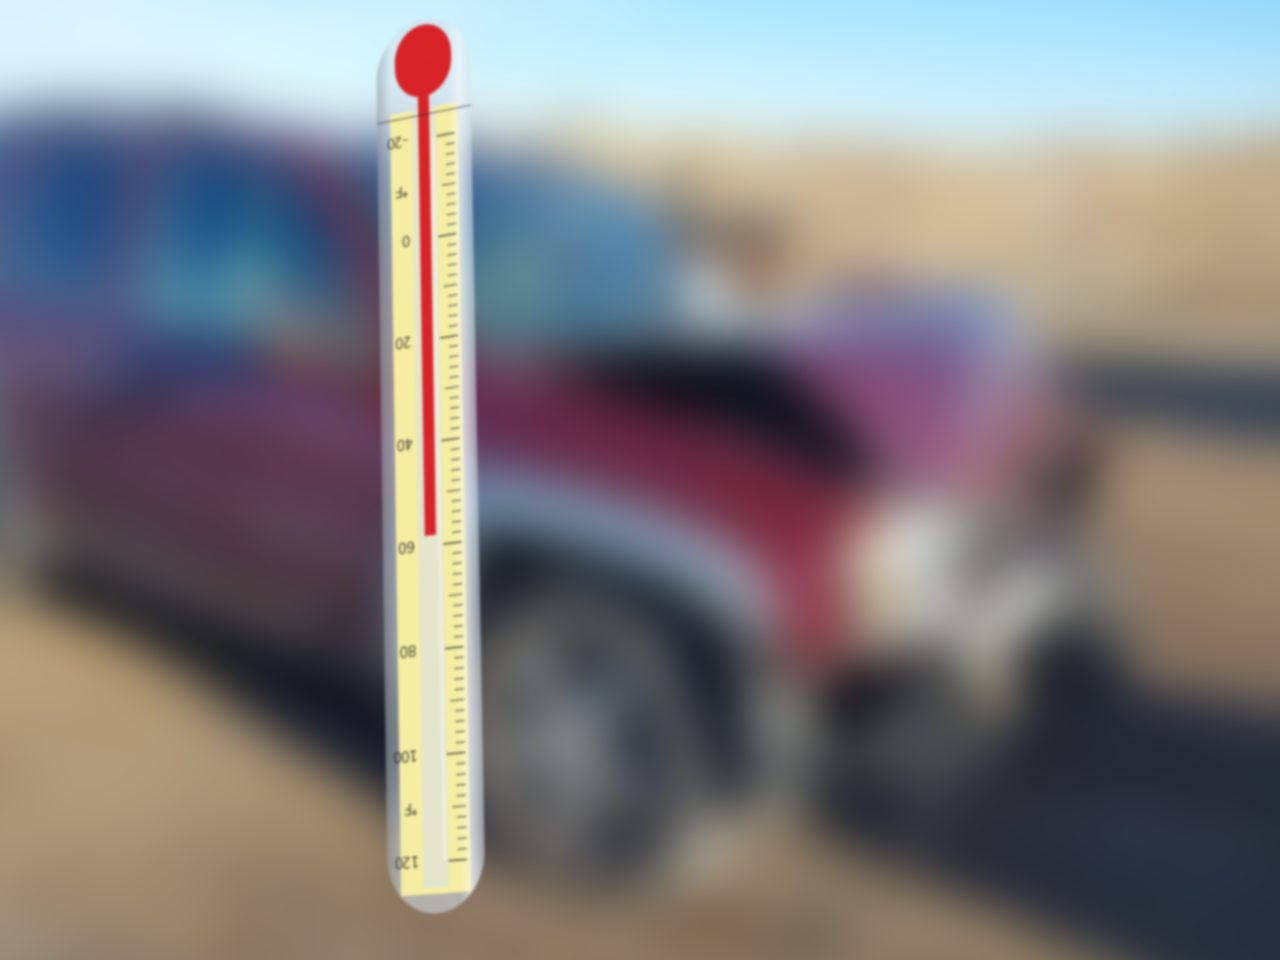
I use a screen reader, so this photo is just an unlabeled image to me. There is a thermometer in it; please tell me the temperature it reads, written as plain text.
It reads 58 °F
